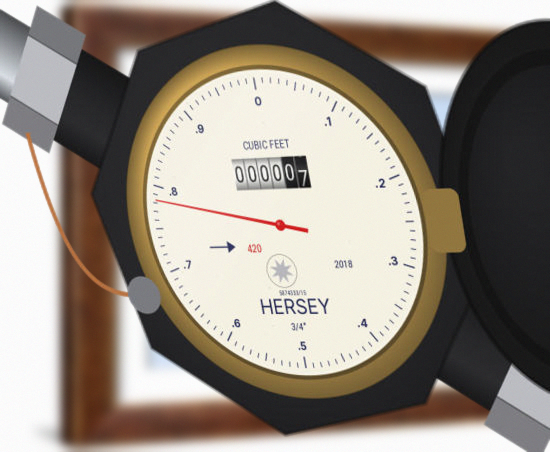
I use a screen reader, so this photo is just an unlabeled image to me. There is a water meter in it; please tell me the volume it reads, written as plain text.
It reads 6.78 ft³
